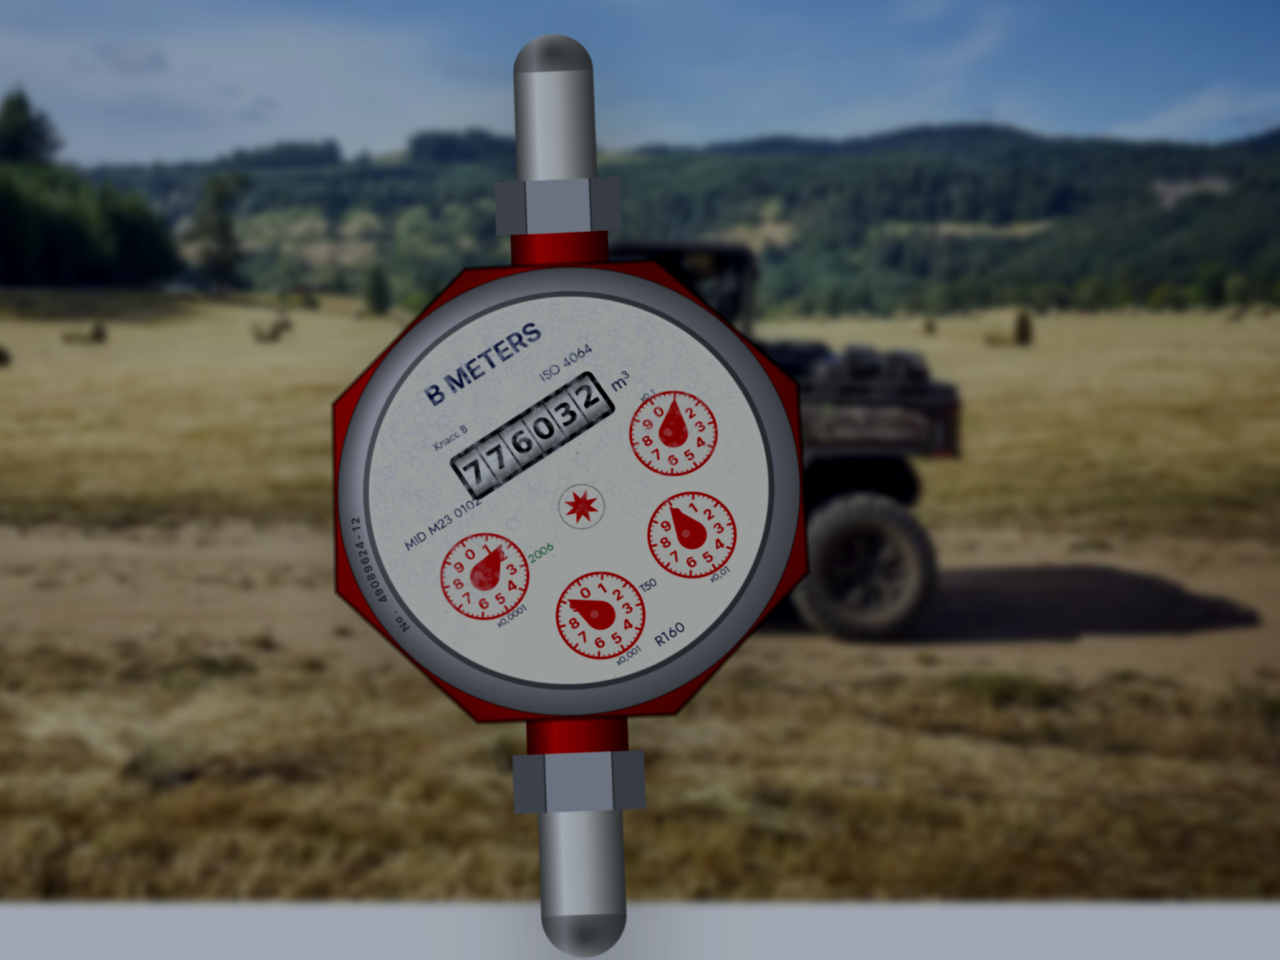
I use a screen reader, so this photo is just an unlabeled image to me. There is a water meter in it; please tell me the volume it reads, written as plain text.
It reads 776032.0991 m³
